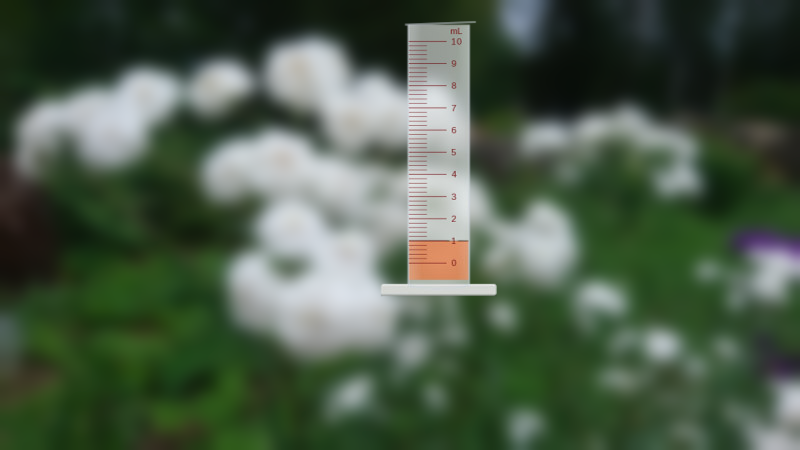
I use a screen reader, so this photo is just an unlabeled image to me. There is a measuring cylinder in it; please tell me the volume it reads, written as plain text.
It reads 1 mL
